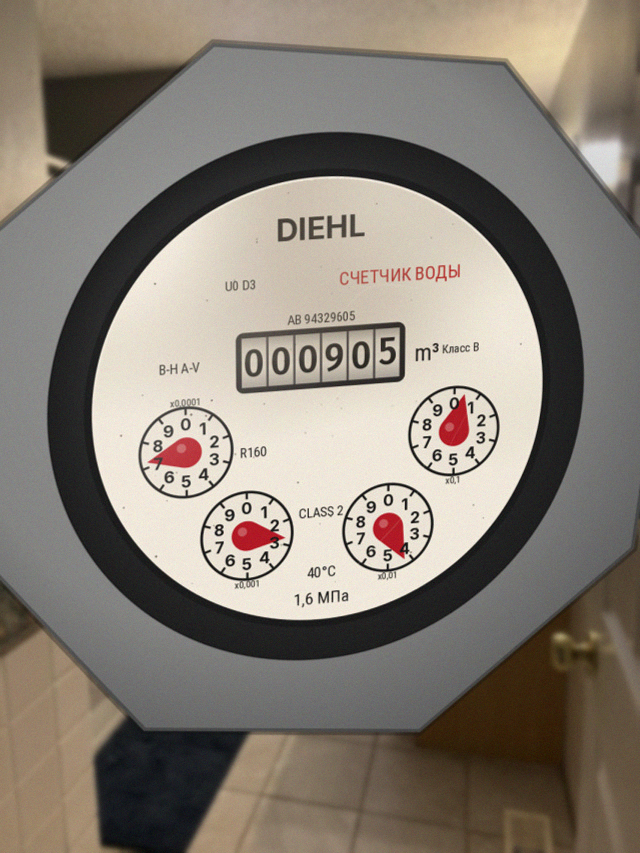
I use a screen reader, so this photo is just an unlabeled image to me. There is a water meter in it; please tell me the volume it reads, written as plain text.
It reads 905.0427 m³
